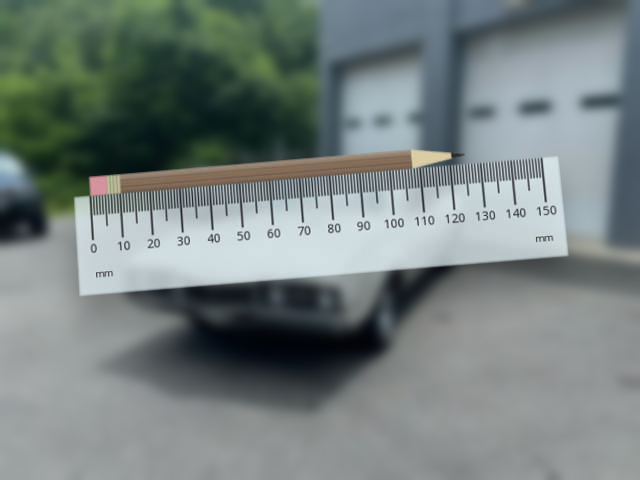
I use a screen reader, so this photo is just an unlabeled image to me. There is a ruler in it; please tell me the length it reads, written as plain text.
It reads 125 mm
